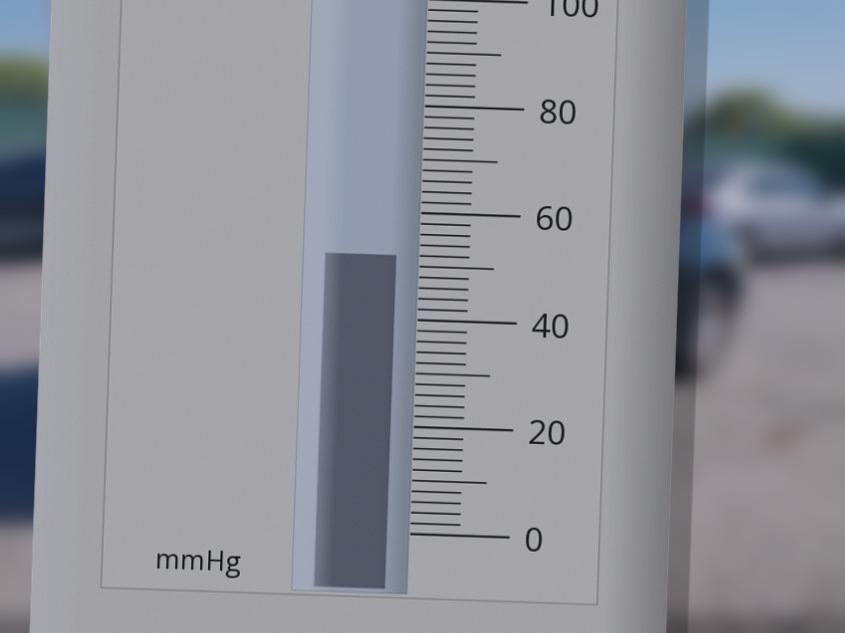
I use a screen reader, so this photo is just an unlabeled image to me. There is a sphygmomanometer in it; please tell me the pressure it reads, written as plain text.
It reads 52 mmHg
